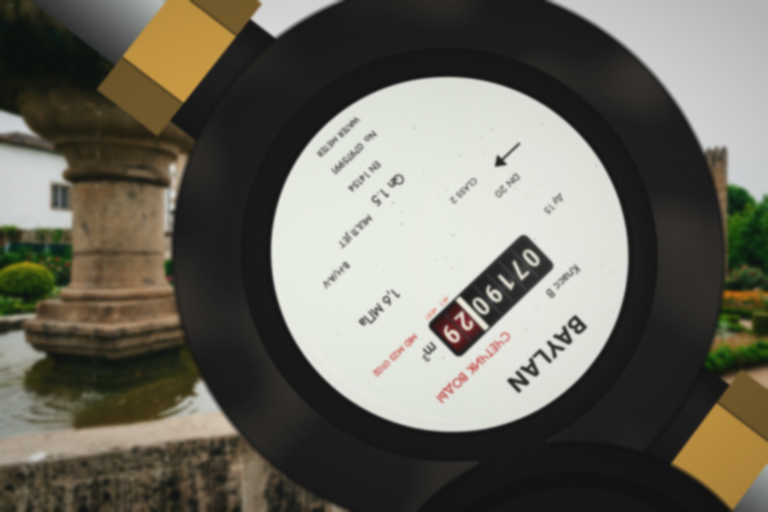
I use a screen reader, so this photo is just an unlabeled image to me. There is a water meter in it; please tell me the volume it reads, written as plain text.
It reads 7190.29 m³
